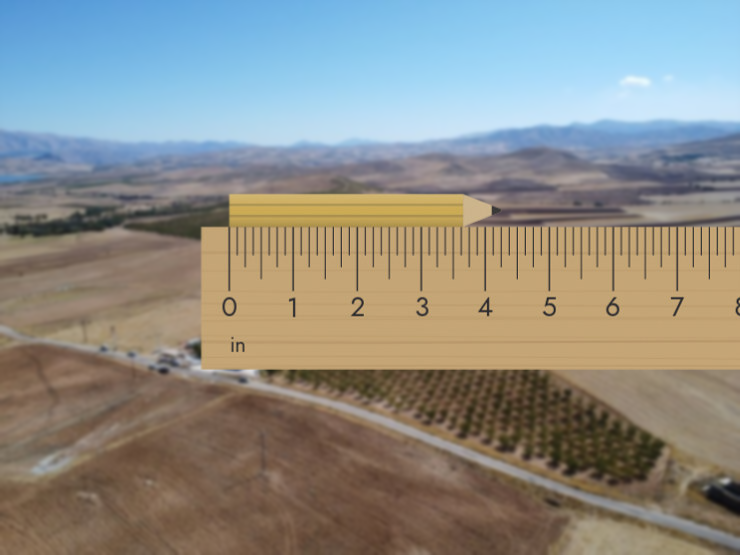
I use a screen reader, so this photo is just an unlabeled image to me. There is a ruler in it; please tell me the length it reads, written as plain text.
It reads 4.25 in
